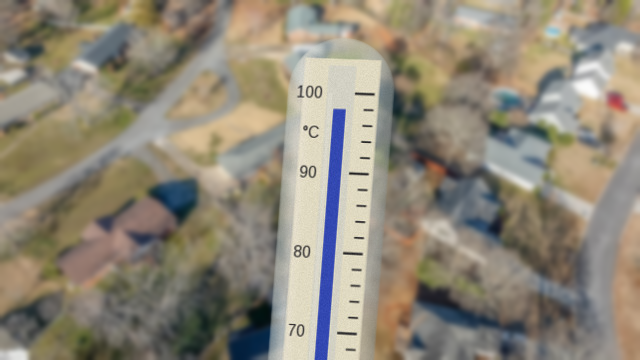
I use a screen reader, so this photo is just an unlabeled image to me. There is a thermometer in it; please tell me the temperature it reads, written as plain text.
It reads 98 °C
